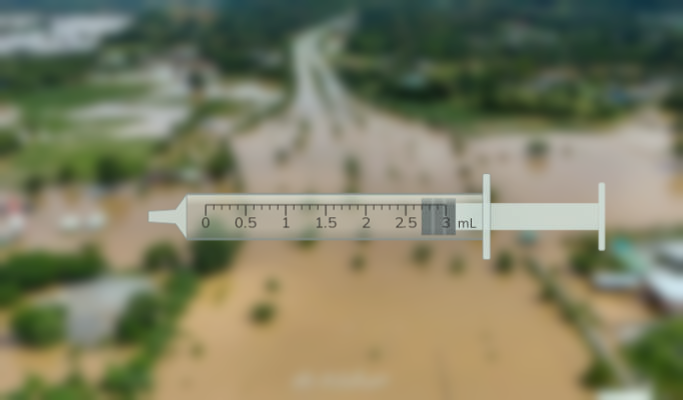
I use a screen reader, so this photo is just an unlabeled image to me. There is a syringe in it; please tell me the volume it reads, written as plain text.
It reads 2.7 mL
